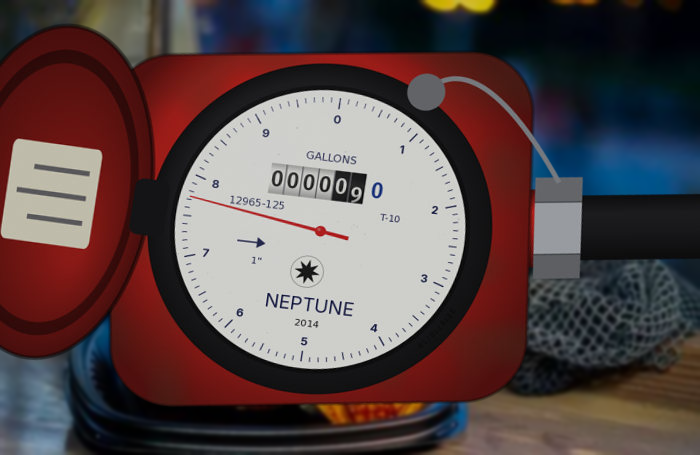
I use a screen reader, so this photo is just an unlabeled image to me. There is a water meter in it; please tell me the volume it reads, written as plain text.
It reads 87.7 gal
